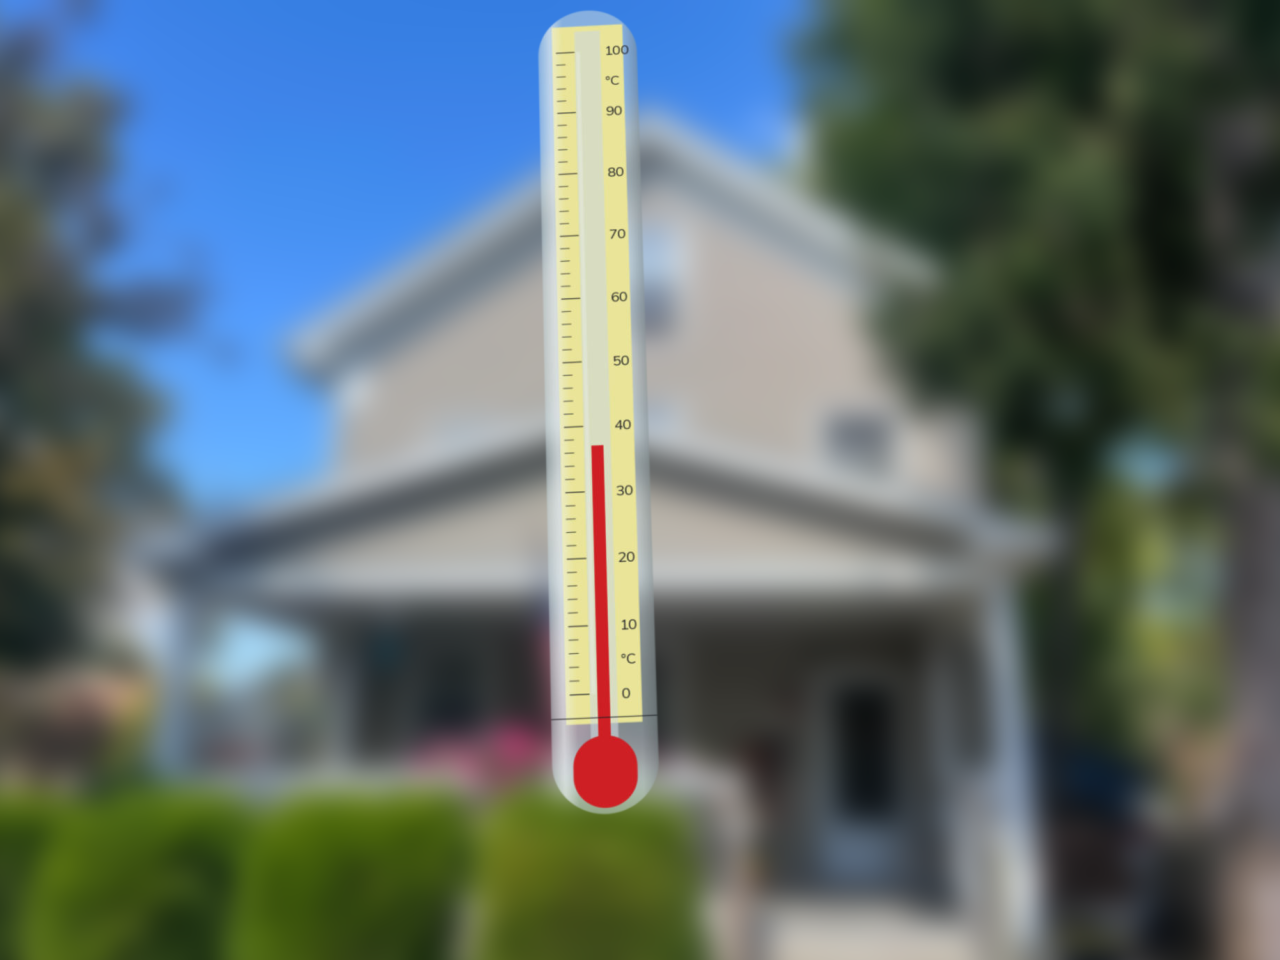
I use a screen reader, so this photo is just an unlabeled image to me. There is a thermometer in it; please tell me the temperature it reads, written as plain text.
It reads 37 °C
